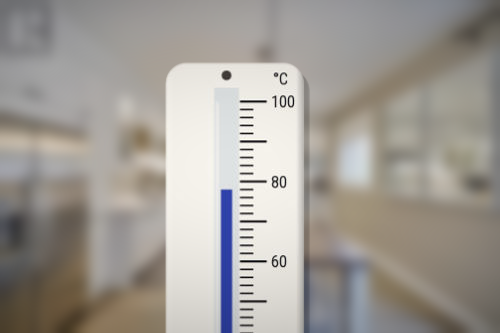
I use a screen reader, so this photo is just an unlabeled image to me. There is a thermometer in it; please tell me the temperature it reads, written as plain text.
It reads 78 °C
